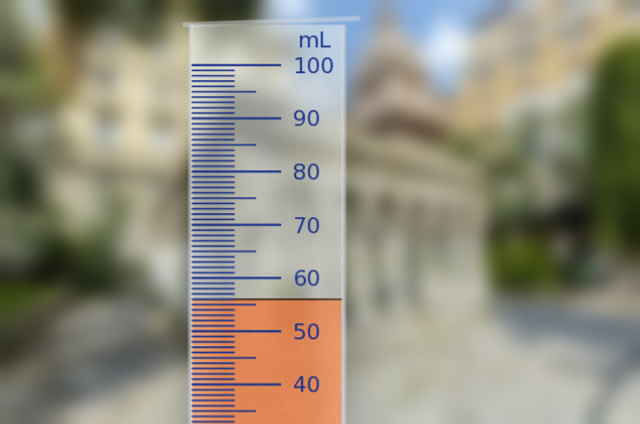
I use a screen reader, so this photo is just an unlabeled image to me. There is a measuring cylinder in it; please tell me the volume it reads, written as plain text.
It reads 56 mL
